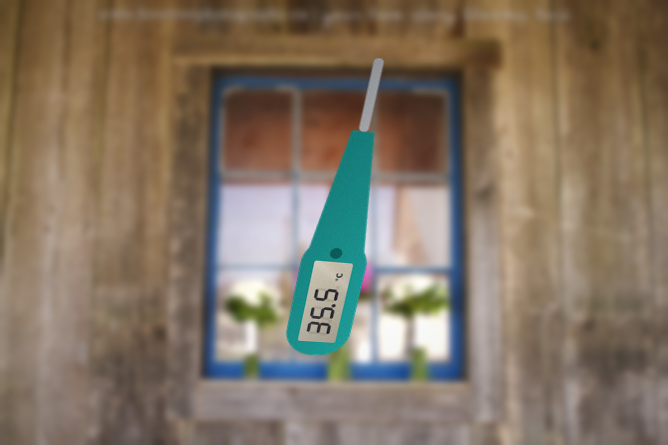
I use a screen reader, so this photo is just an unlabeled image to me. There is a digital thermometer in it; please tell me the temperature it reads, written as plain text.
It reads 35.5 °C
